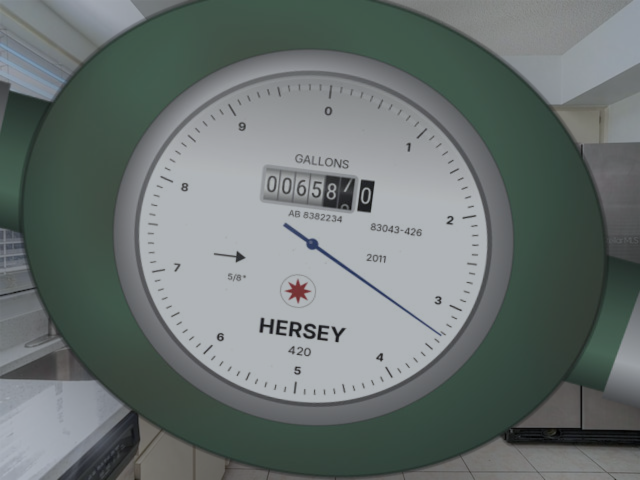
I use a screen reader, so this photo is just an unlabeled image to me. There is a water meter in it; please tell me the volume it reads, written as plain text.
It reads 65873.3 gal
